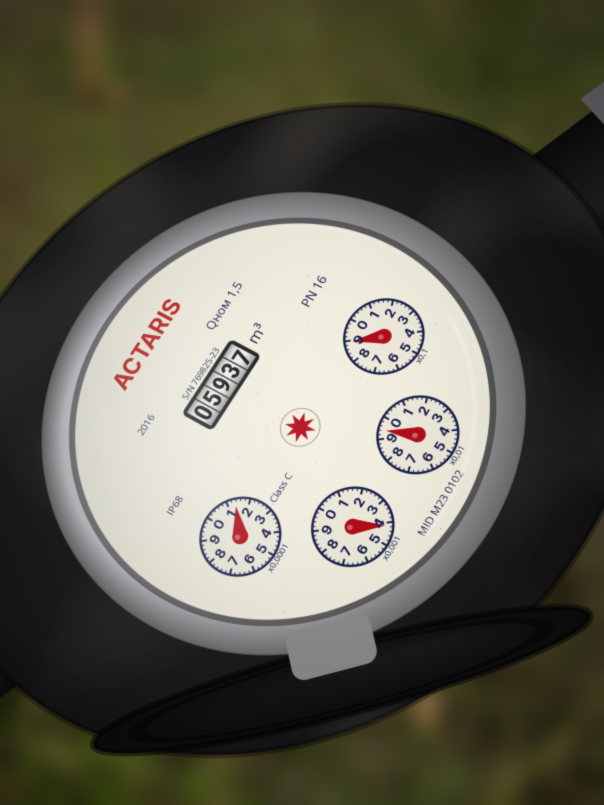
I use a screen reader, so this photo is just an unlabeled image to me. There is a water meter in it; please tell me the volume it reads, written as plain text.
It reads 5936.8941 m³
